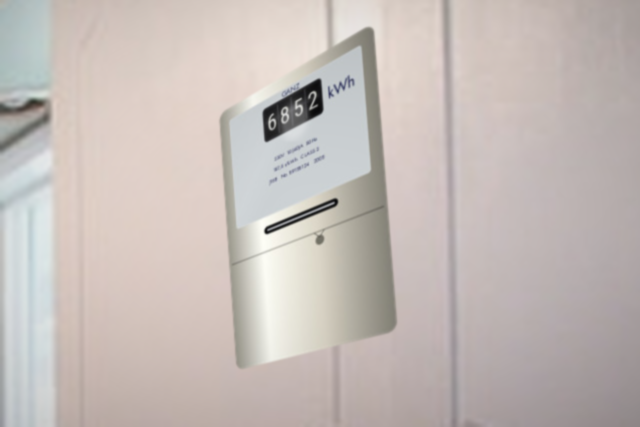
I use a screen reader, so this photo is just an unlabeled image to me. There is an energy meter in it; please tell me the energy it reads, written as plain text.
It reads 6852 kWh
